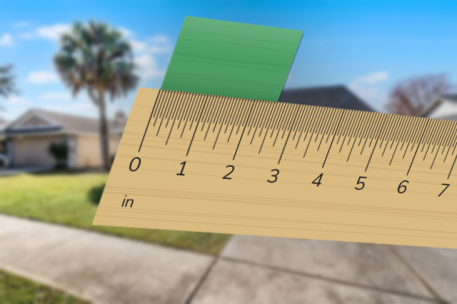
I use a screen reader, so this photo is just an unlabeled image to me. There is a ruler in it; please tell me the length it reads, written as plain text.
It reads 2.5 in
